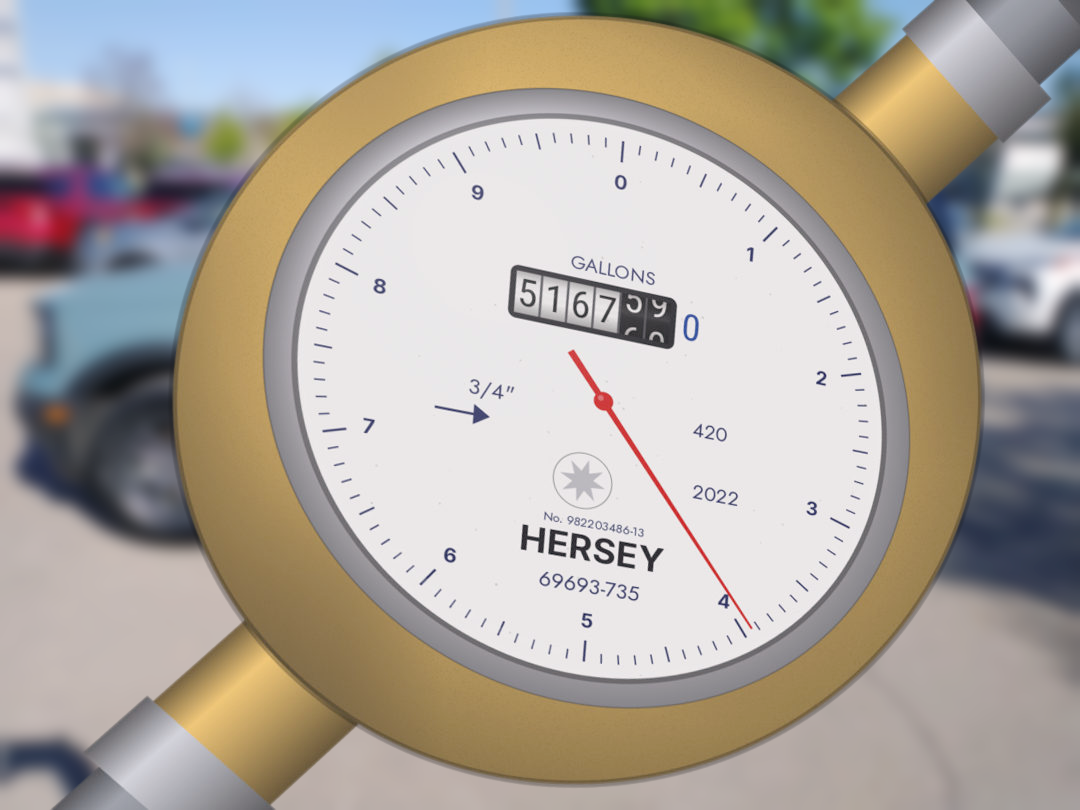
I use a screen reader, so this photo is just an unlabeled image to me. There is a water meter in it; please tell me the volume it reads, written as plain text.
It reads 5167593.9 gal
